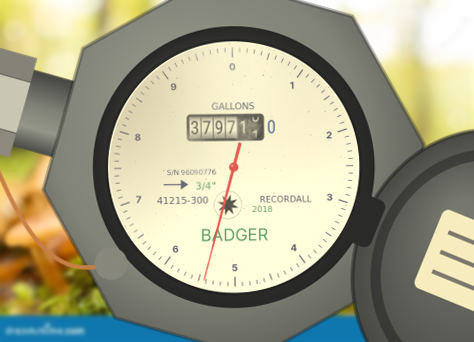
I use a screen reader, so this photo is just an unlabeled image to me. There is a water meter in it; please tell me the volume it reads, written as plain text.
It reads 3797105.4 gal
